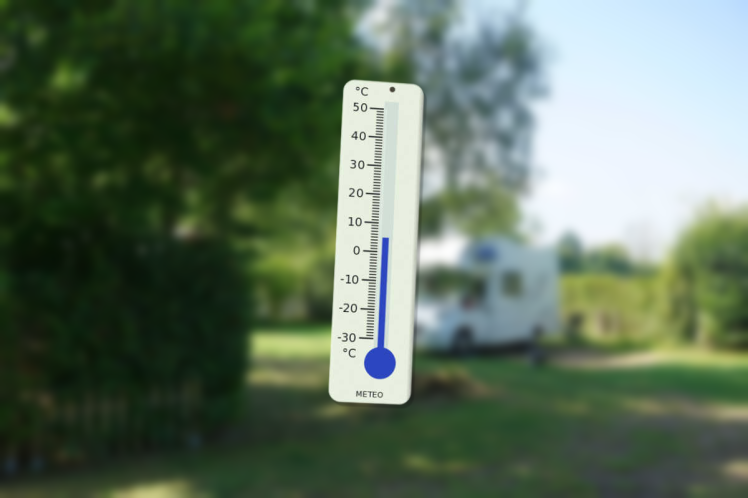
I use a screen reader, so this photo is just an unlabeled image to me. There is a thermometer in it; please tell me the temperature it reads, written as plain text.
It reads 5 °C
